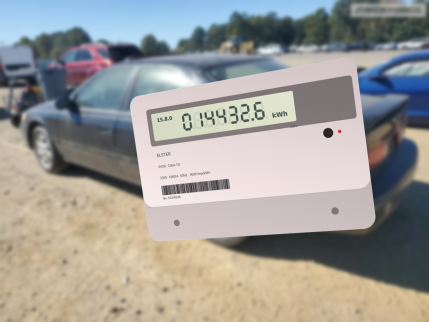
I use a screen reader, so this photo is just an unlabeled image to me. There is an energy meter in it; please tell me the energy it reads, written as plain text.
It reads 14432.6 kWh
